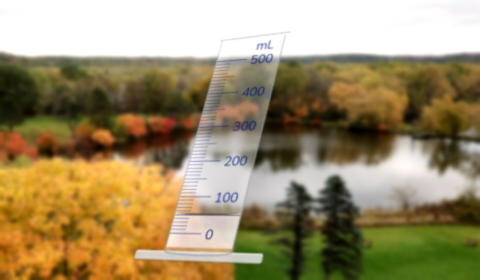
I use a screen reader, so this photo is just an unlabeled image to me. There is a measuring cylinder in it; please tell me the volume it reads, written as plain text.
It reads 50 mL
